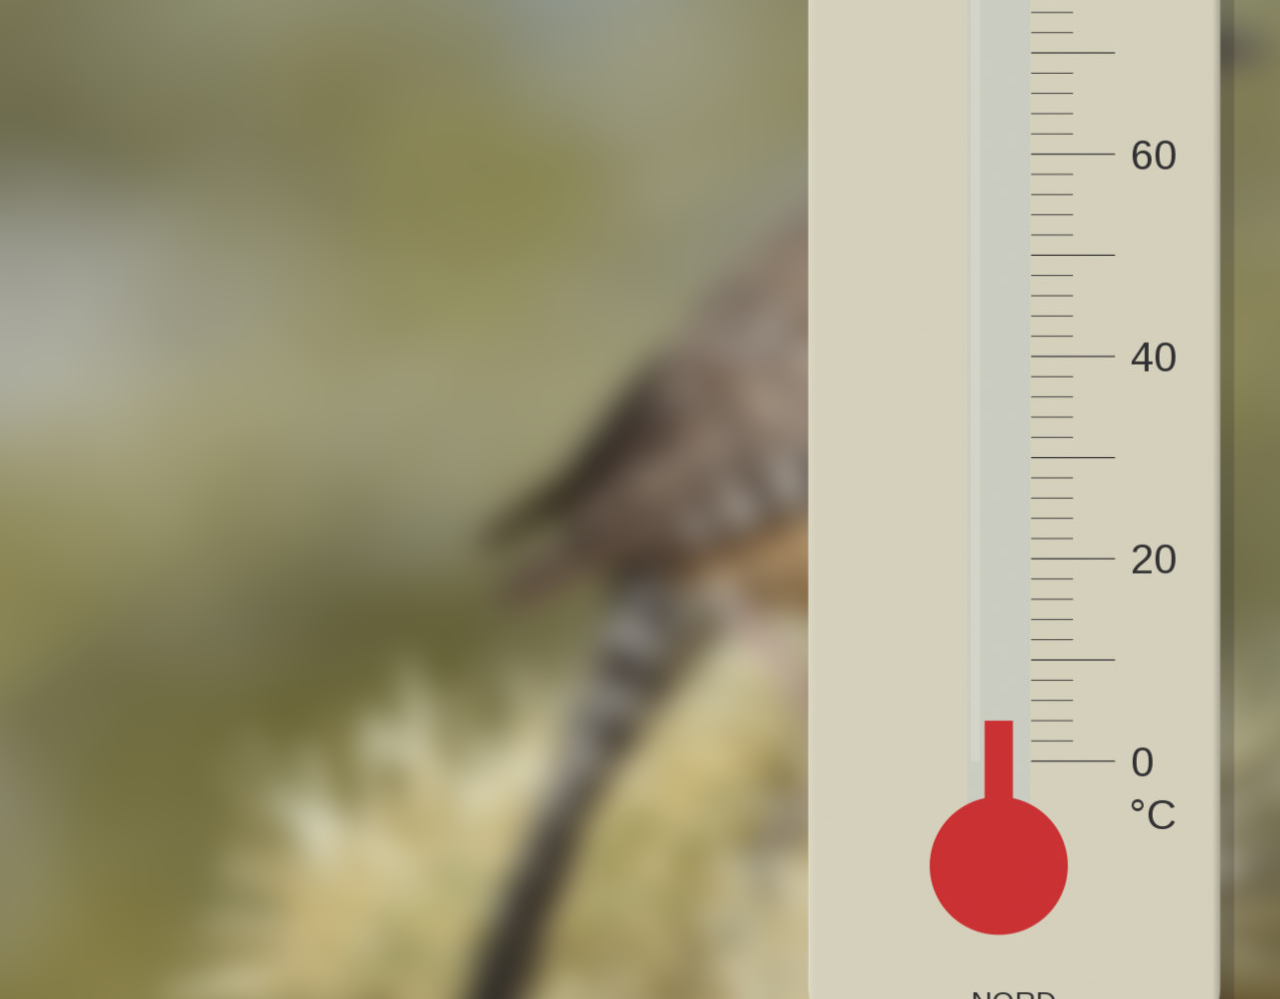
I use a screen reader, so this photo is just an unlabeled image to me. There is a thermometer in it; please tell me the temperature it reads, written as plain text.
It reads 4 °C
